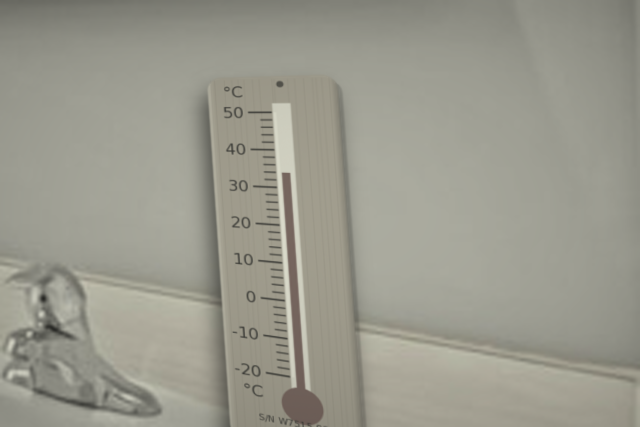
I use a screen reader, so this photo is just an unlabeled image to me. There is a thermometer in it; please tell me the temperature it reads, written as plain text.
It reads 34 °C
